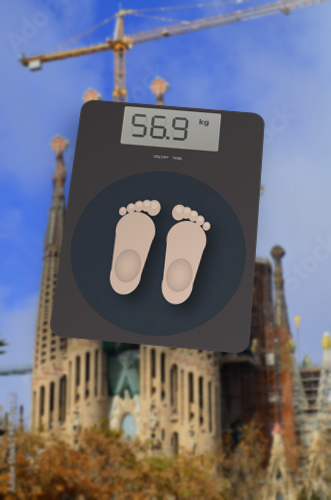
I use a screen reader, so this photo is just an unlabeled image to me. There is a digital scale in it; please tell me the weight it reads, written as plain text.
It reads 56.9 kg
